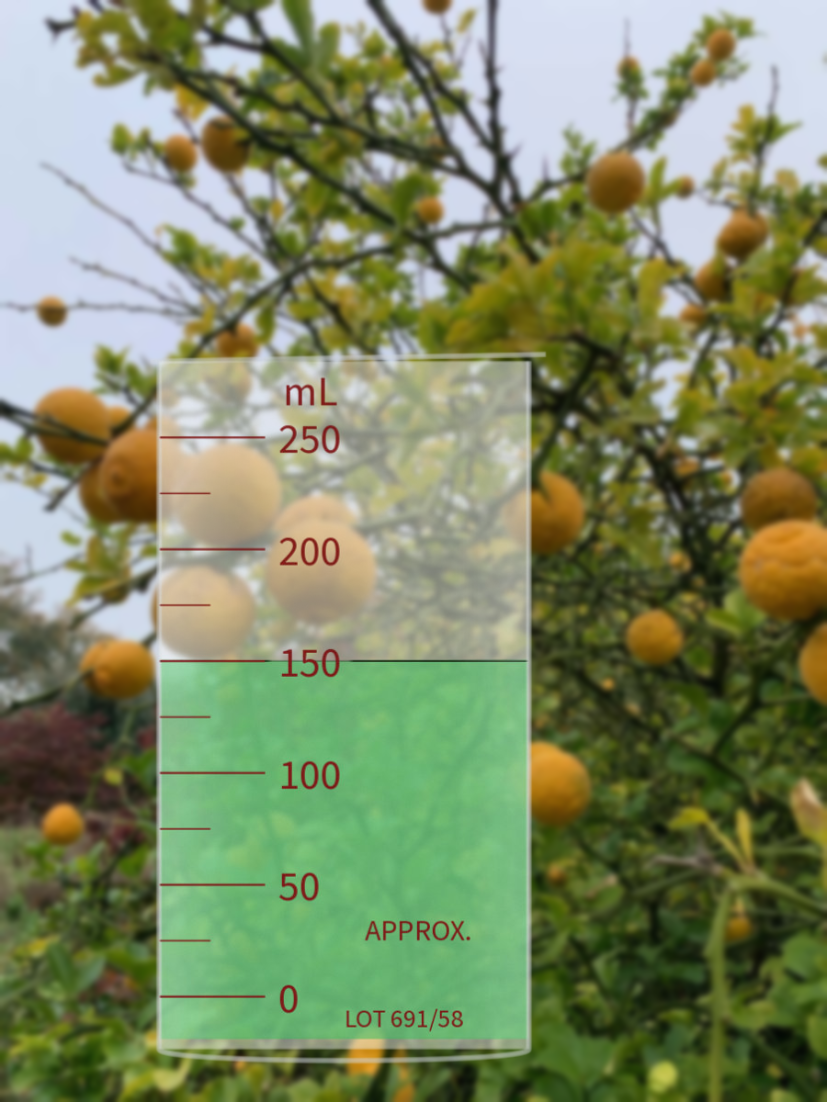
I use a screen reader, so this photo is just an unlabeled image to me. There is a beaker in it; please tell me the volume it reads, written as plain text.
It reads 150 mL
